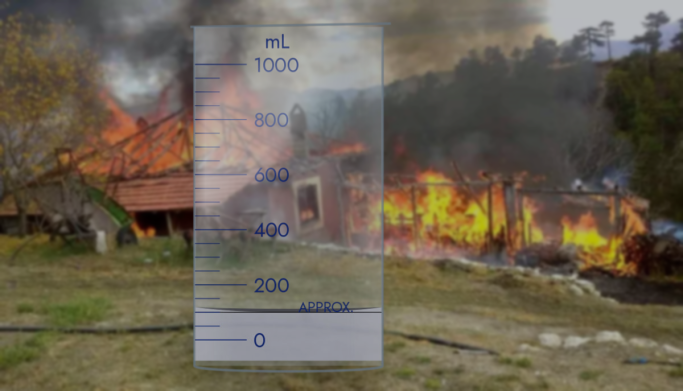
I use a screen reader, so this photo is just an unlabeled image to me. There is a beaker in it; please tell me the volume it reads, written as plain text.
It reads 100 mL
